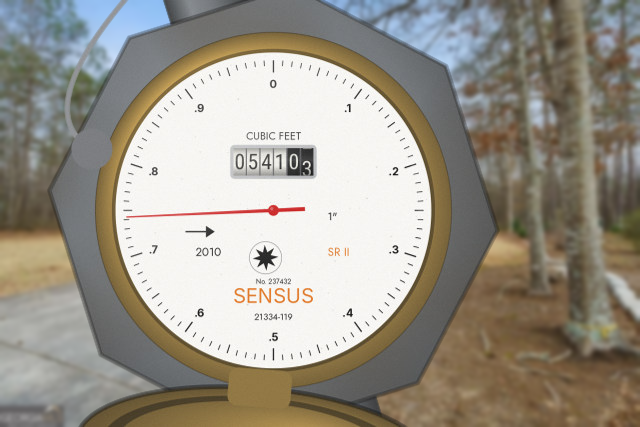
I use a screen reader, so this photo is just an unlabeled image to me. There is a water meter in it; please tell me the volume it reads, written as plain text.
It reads 54102.74 ft³
